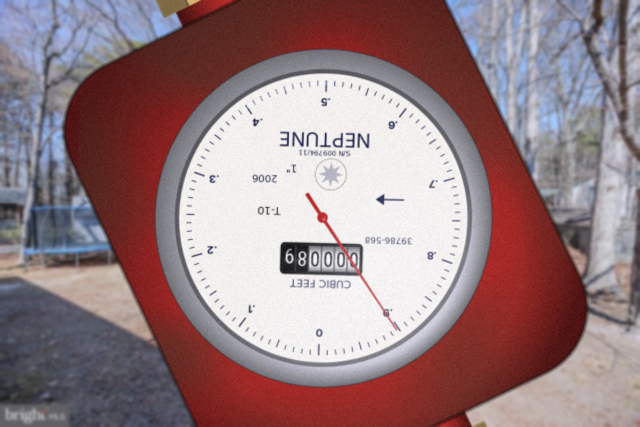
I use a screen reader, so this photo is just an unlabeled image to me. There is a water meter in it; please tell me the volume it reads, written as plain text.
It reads 88.90 ft³
